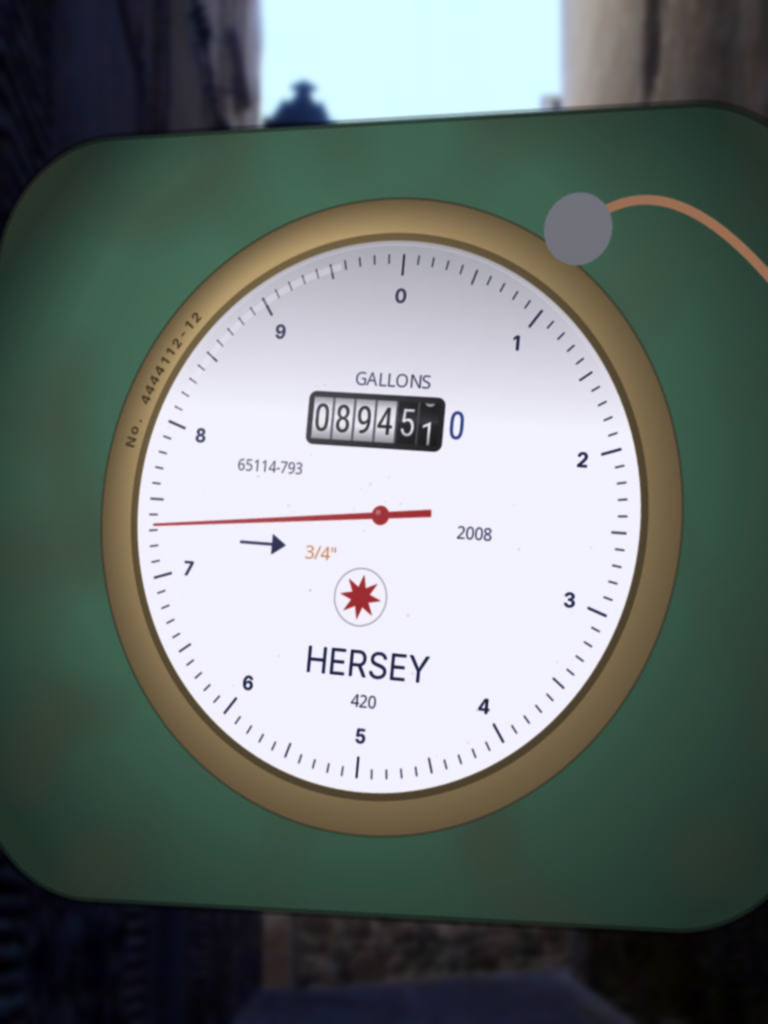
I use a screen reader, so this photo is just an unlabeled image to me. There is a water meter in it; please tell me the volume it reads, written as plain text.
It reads 894507.3 gal
